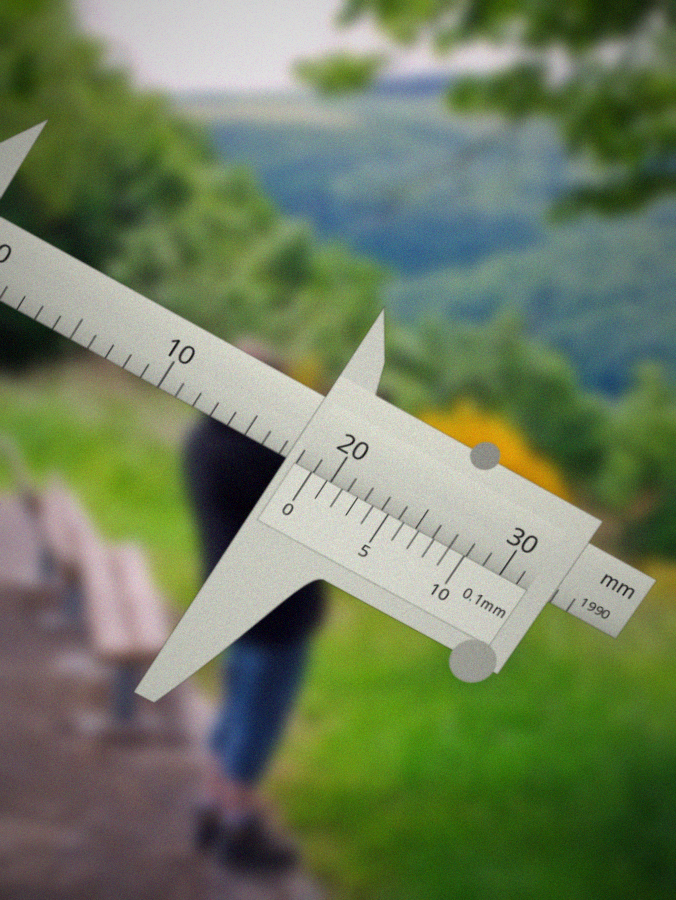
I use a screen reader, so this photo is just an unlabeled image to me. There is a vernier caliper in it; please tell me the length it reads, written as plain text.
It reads 18.9 mm
